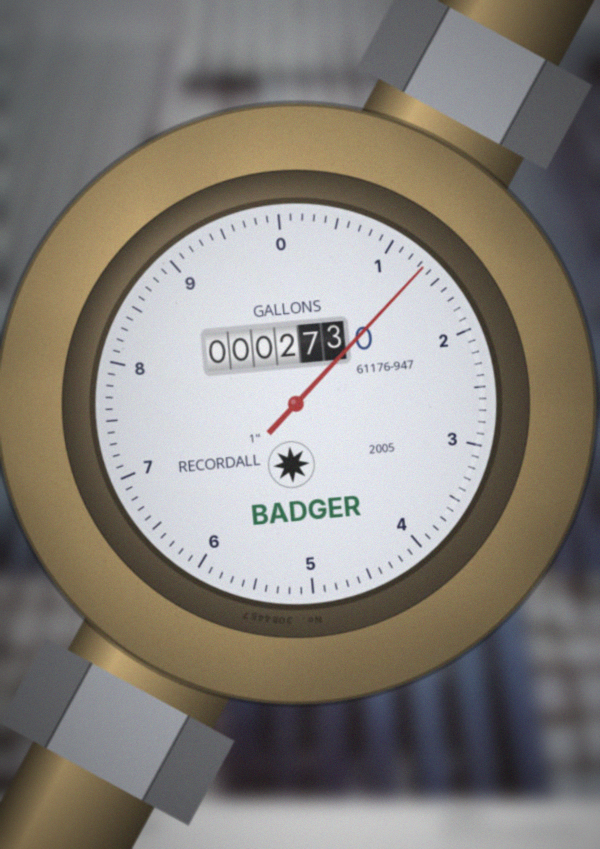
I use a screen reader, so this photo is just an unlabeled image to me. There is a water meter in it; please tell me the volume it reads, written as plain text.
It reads 2731.3 gal
